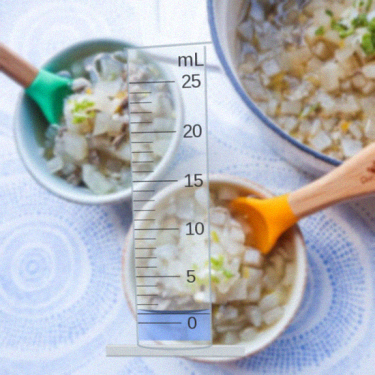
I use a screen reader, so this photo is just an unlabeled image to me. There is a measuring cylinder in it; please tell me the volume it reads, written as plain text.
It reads 1 mL
